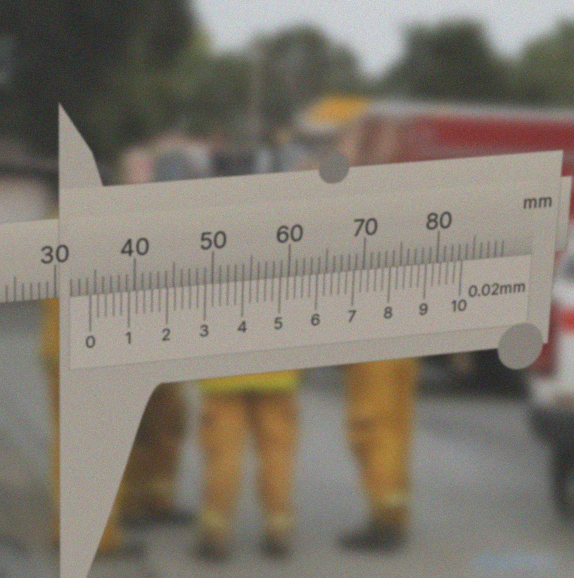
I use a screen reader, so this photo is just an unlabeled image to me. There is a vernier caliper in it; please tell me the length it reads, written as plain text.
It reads 34.4 mm
